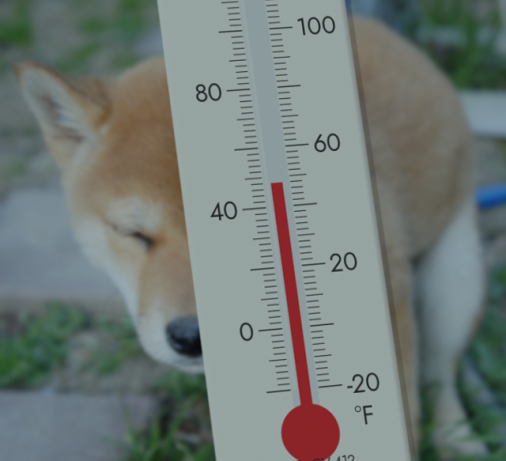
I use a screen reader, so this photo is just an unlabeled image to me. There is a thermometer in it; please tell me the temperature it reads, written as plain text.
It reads 48 °F
